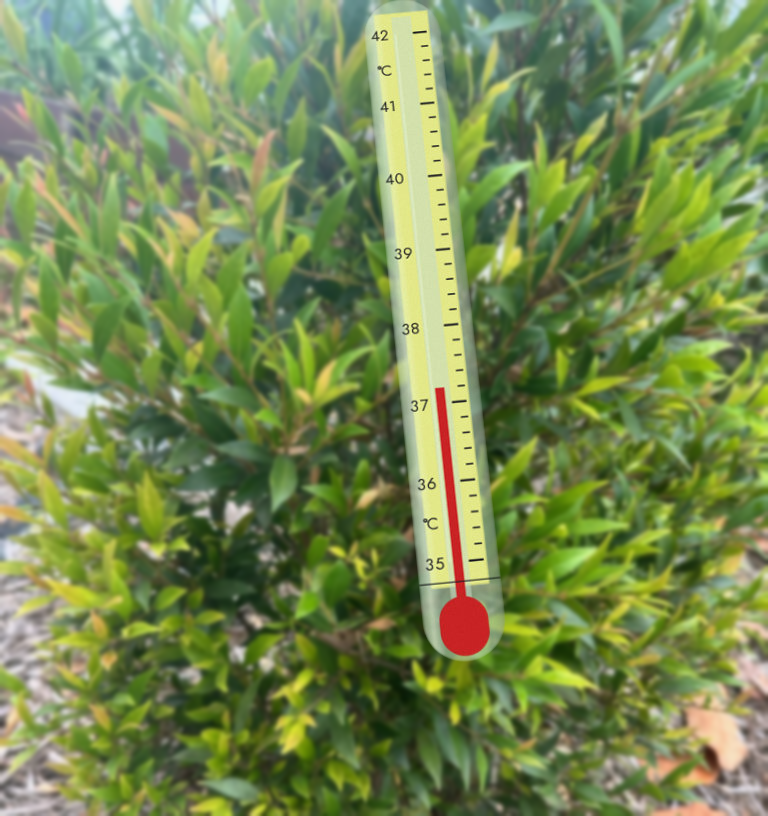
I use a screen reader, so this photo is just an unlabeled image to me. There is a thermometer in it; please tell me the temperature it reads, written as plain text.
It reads 37.2 °C
